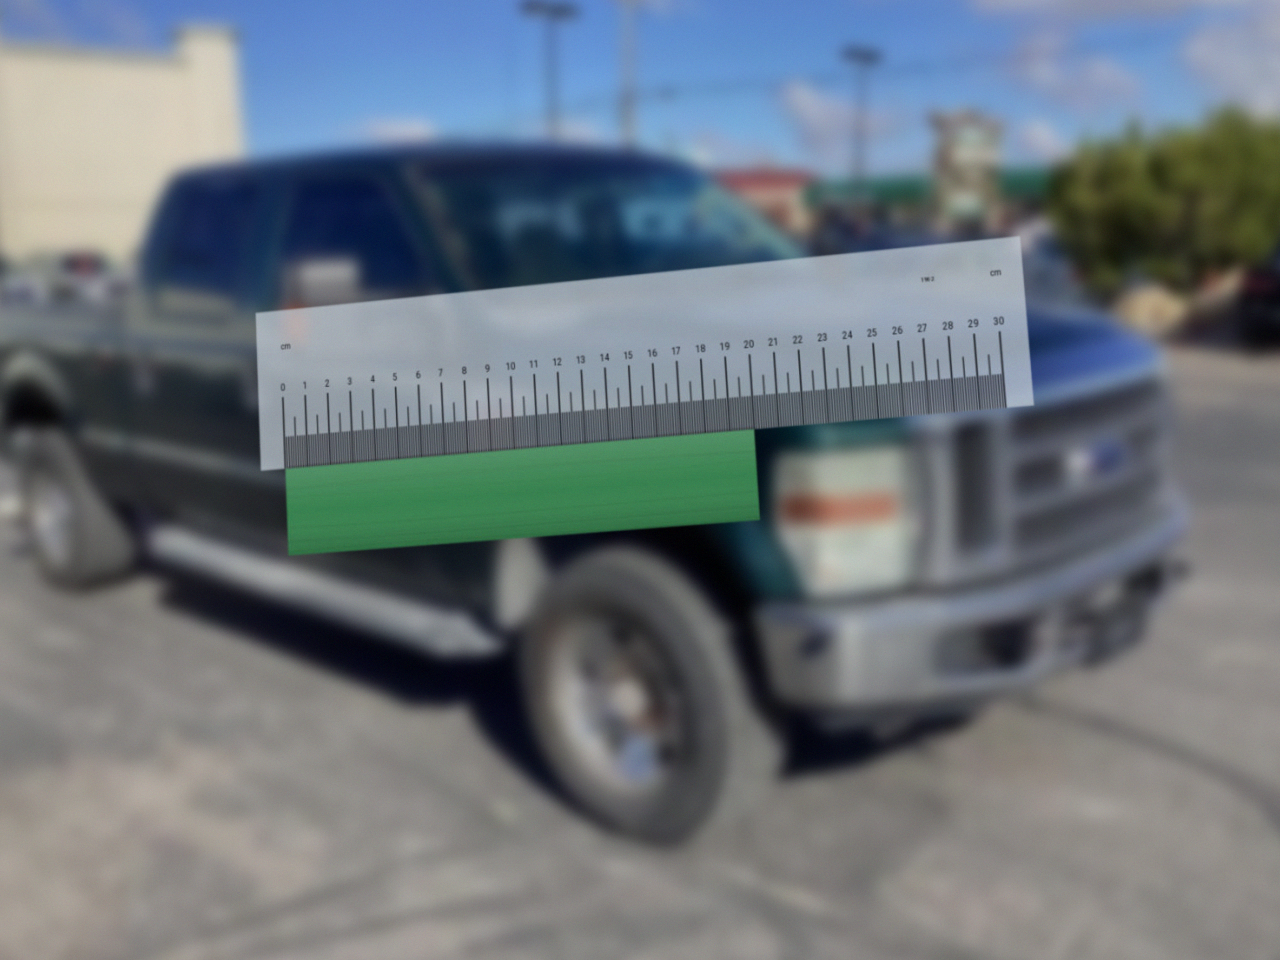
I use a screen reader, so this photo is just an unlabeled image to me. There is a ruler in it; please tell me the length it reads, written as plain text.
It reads 20 cm
